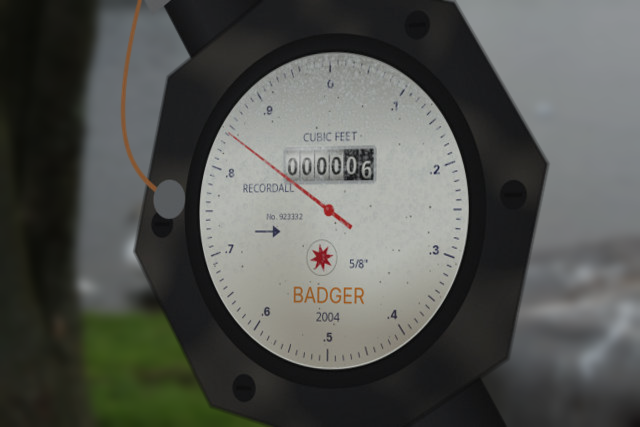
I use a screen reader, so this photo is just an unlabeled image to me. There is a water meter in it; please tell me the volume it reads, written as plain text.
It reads 5.84 ft³
